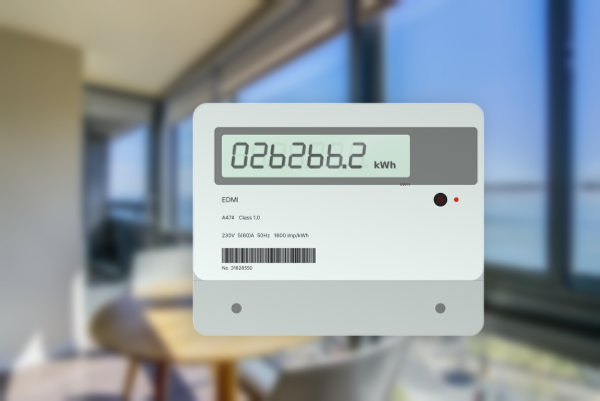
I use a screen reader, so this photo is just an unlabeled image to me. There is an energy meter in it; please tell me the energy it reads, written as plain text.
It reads 26266.2 kWh
